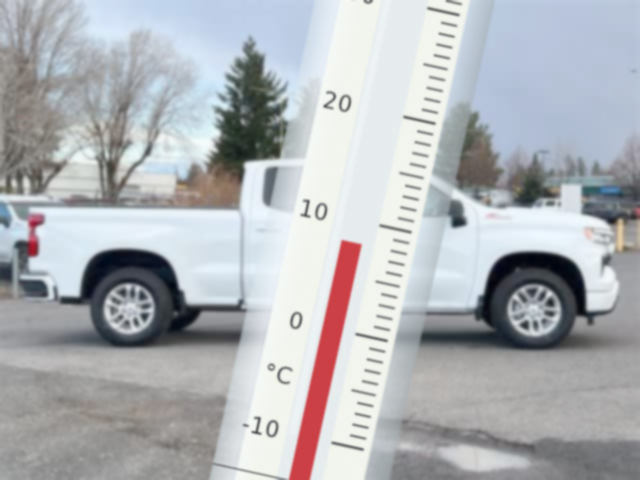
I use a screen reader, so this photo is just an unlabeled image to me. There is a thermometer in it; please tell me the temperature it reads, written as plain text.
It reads 8 °C
